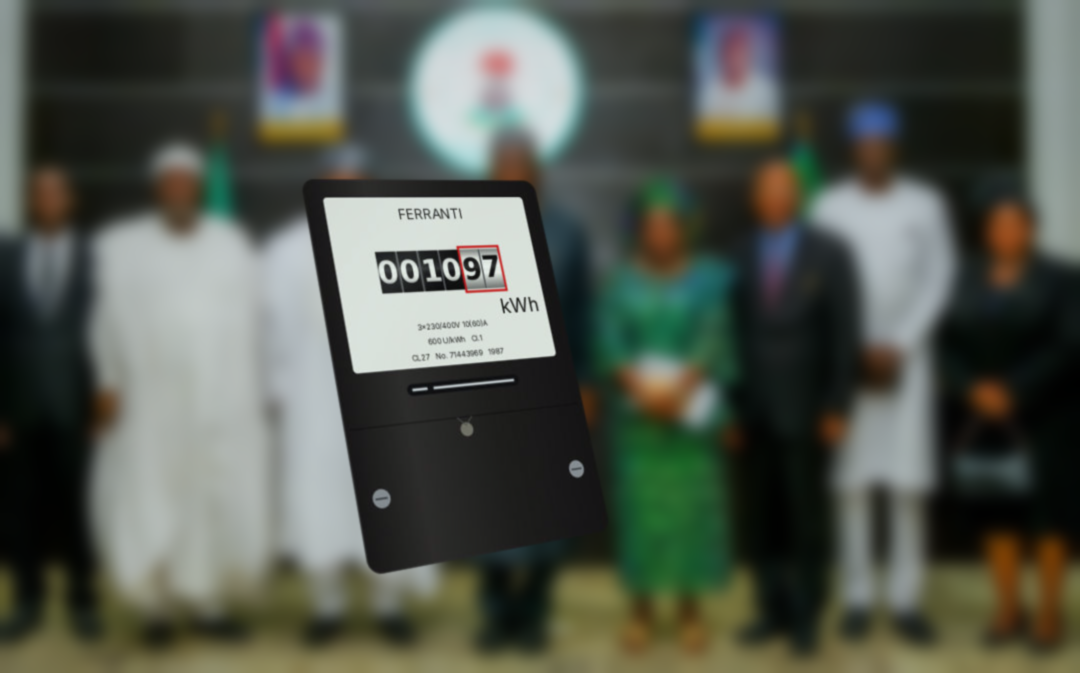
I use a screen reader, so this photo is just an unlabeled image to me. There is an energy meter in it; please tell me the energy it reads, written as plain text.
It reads 10.97 kWh
